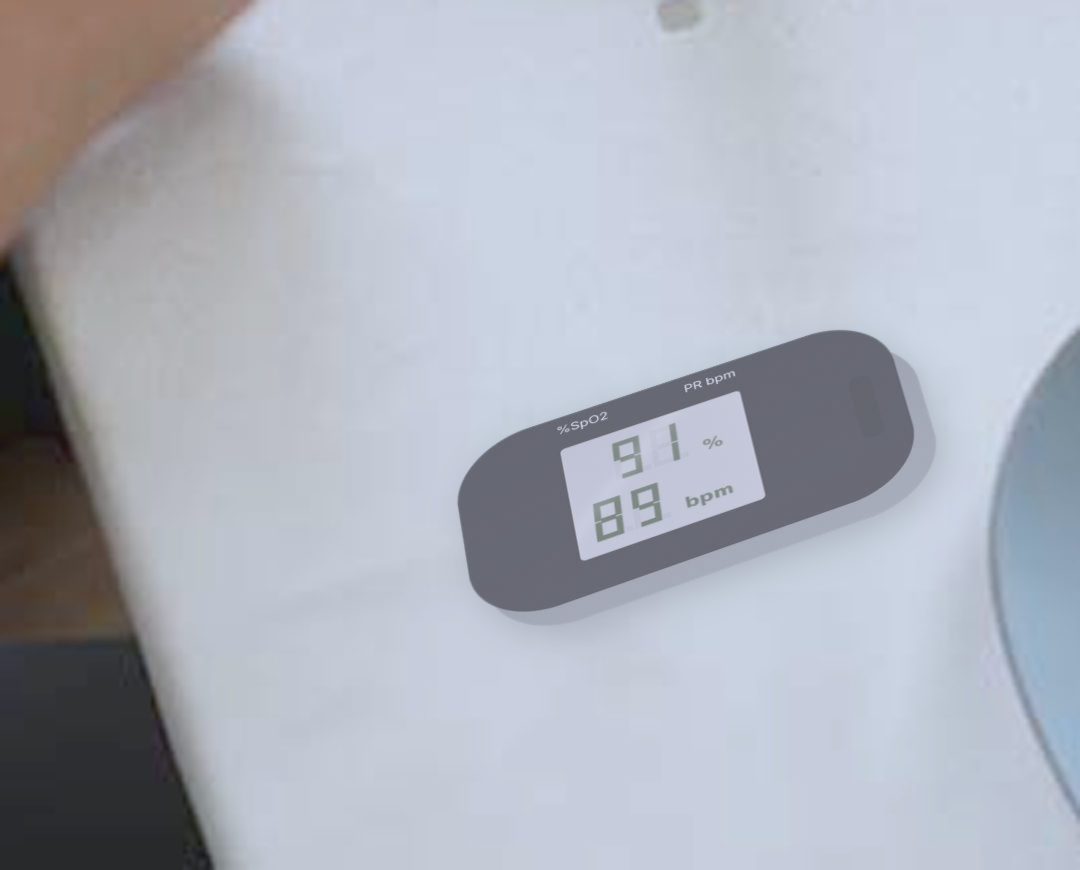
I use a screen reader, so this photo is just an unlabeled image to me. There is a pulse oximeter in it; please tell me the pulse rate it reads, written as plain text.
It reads 89 bpm
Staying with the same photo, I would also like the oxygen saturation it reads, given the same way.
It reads 91 %
